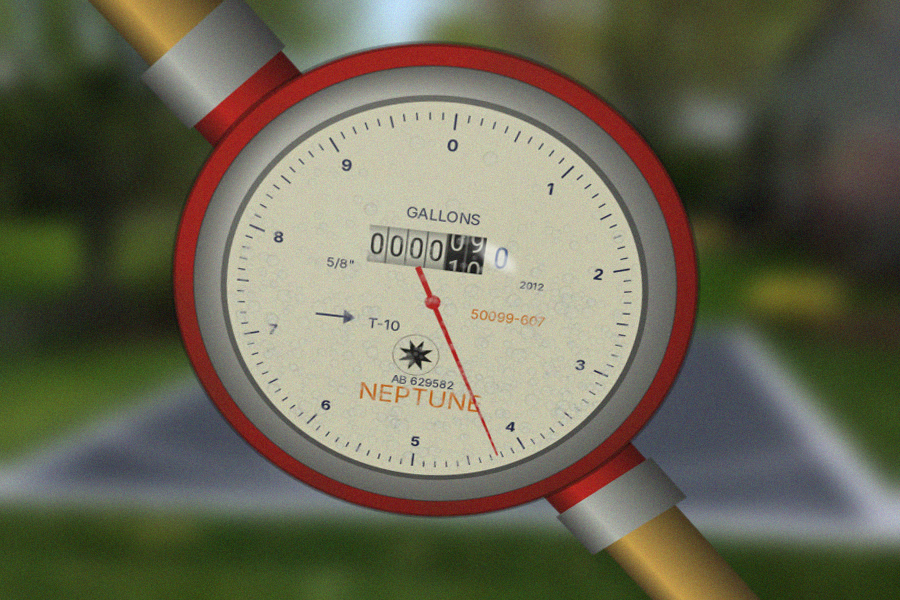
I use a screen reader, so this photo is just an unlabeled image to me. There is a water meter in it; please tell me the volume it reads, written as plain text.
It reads 94.2 gal
